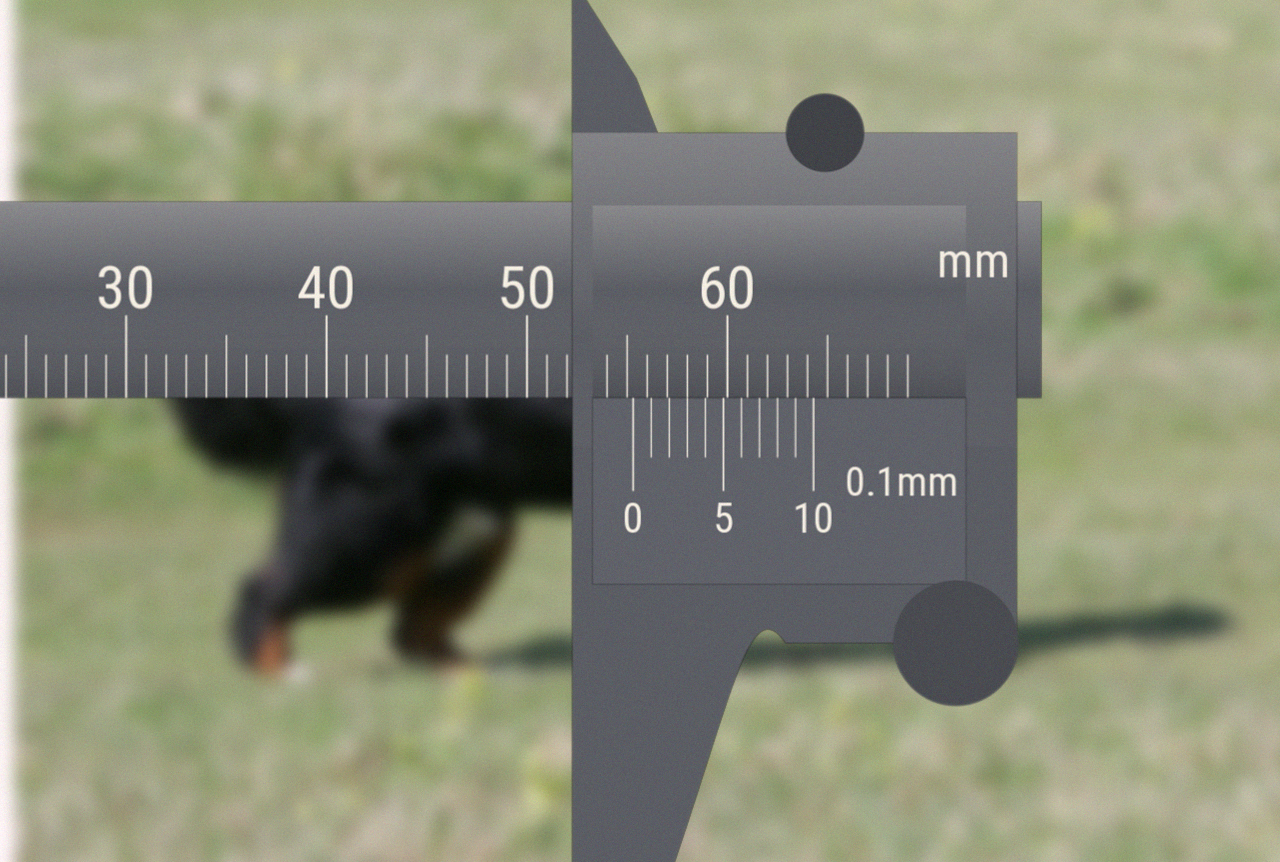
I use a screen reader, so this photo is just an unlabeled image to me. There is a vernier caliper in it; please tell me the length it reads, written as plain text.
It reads 55.3 mm
